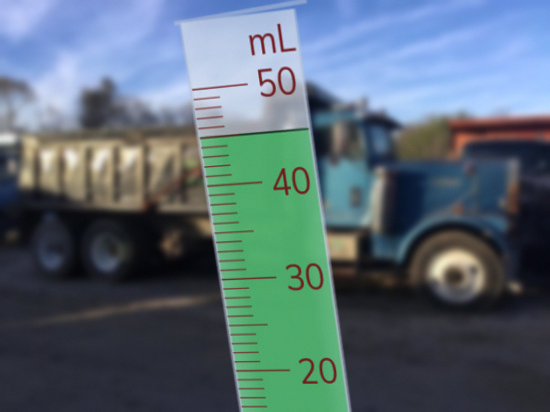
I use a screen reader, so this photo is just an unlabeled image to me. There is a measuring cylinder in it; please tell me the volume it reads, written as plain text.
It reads 45 mL
